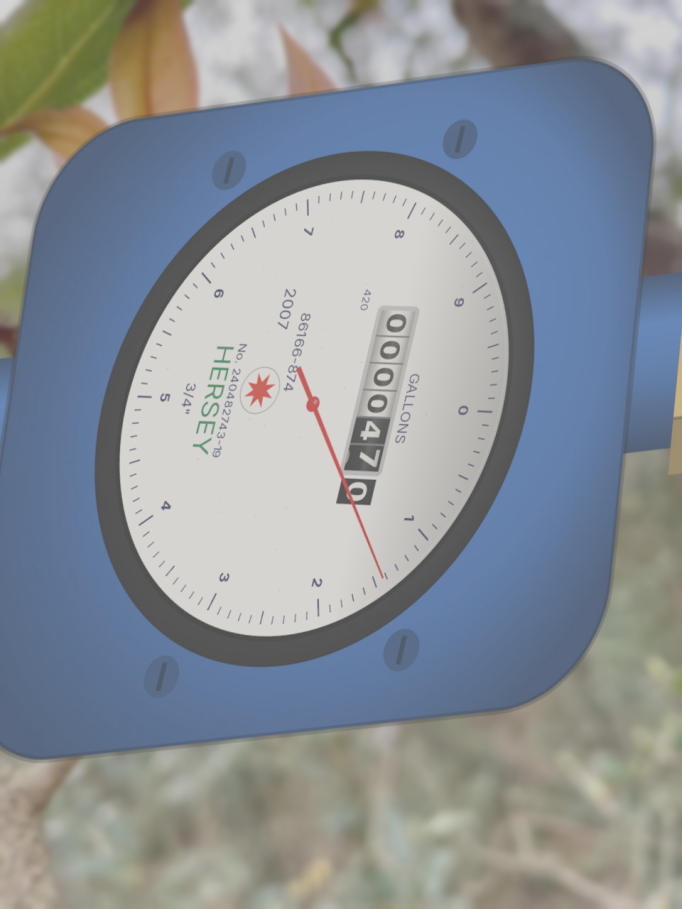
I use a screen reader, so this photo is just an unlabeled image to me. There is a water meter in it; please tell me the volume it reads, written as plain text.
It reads 471.4 gal
